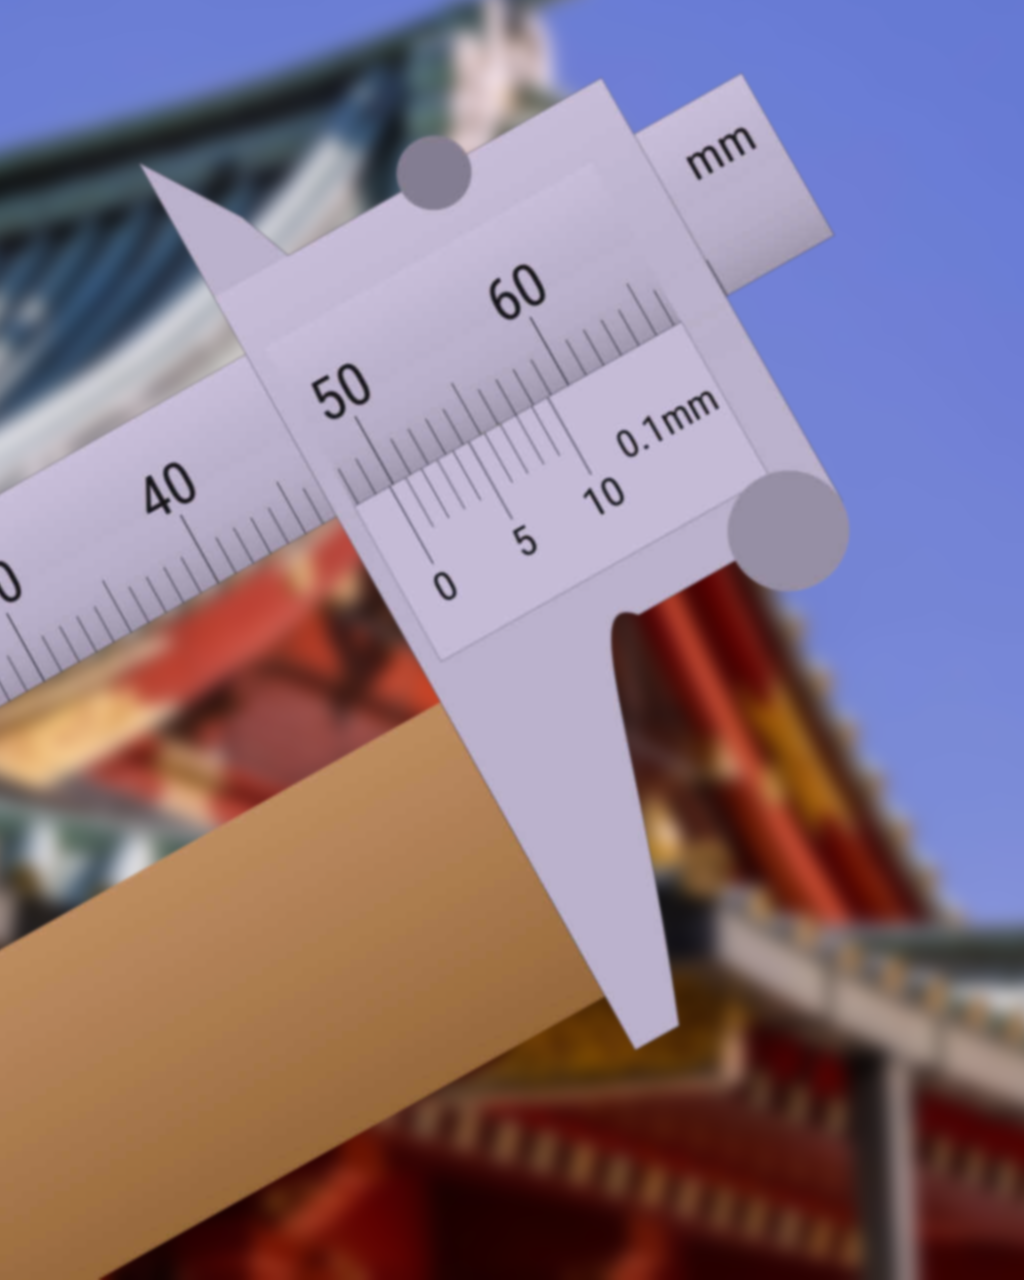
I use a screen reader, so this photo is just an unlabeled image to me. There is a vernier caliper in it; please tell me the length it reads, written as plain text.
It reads 49.8 mm
